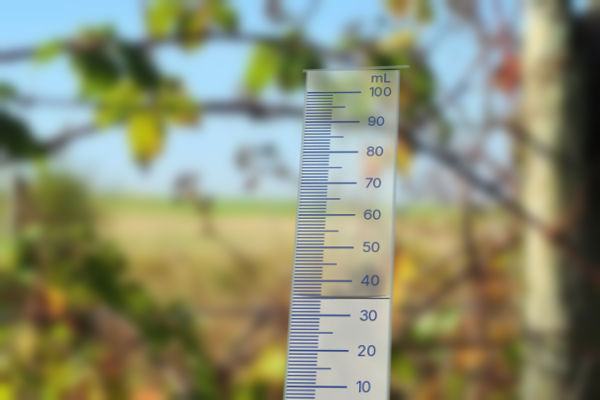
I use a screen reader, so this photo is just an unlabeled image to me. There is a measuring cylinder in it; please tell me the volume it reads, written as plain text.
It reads 35 mL
